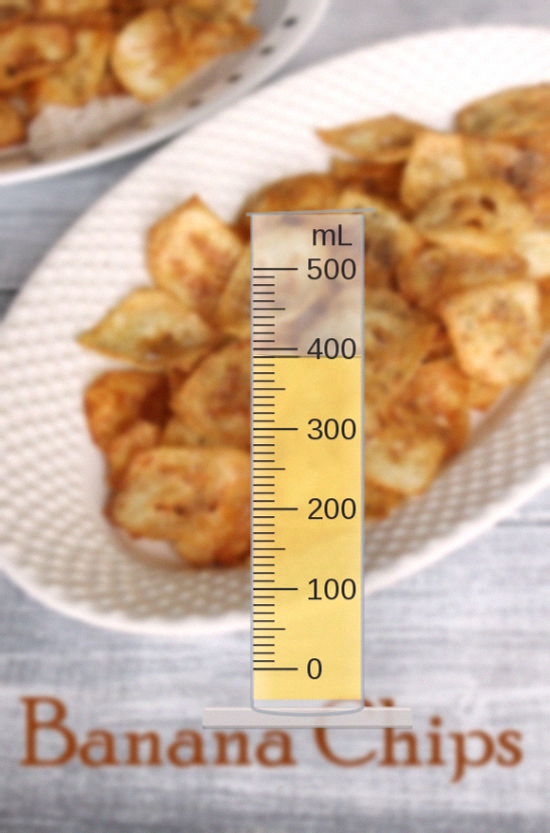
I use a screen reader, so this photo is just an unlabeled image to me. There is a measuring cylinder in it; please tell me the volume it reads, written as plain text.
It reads 390 mL
